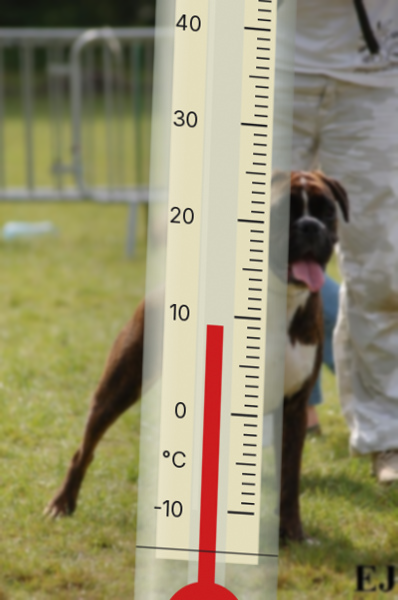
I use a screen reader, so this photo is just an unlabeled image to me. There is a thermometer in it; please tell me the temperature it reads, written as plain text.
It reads 9 °C
